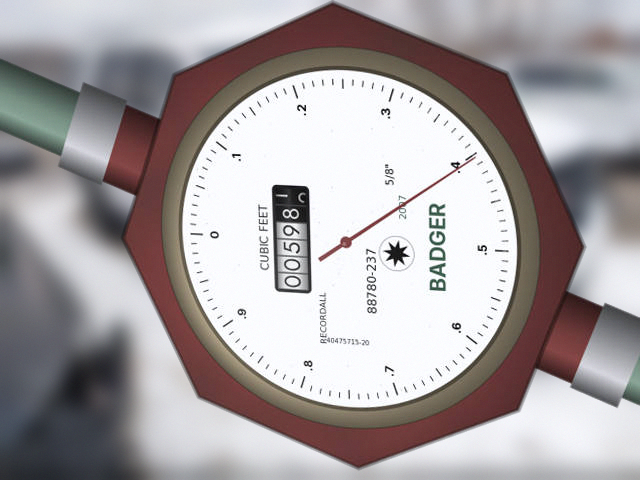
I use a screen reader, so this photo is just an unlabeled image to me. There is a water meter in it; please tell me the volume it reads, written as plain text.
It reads 5981.40 ft³
